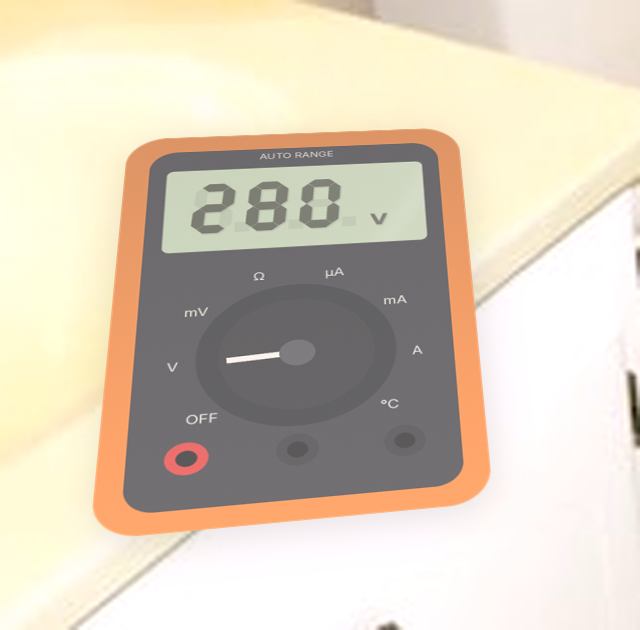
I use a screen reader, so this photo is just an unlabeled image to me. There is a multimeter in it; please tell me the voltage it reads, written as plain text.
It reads 280 V
